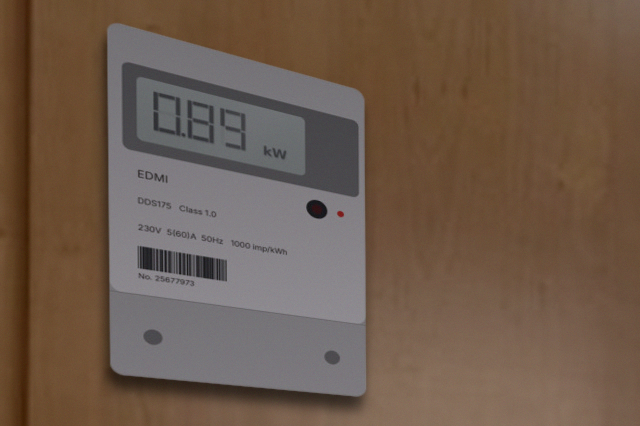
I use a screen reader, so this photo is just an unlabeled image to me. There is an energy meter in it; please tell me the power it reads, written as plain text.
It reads 0.89 kW
